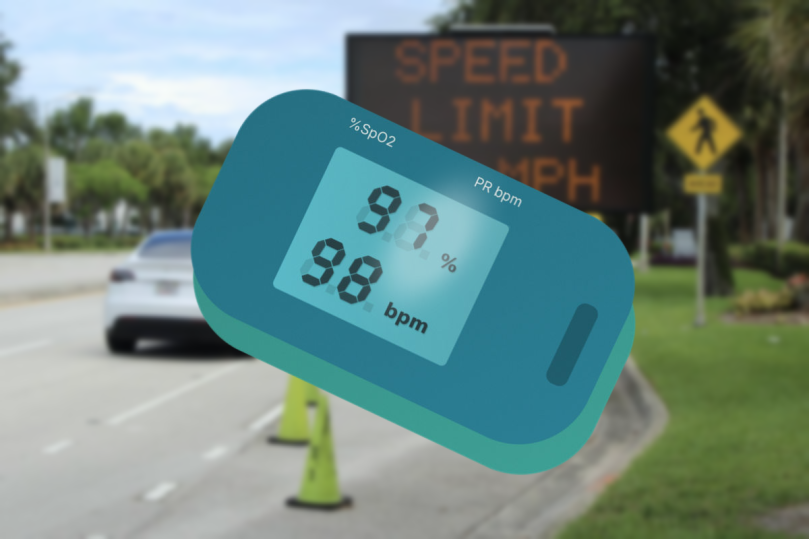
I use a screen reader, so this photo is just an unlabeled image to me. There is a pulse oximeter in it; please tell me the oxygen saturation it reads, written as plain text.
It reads 97 %
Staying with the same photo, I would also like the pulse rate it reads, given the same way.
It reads 98 bpm
